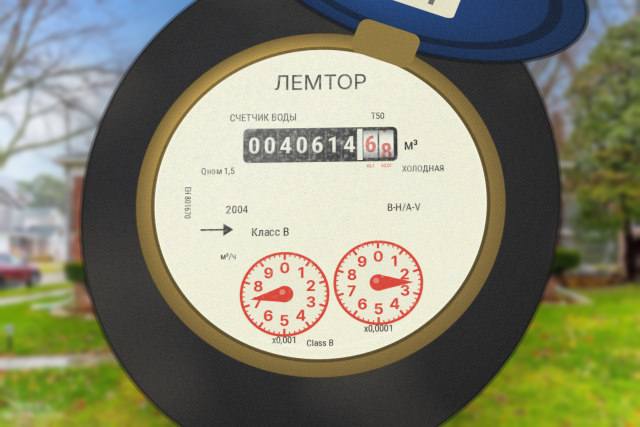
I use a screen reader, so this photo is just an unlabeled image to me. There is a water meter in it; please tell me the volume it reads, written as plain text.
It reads 40614.6772 m³
